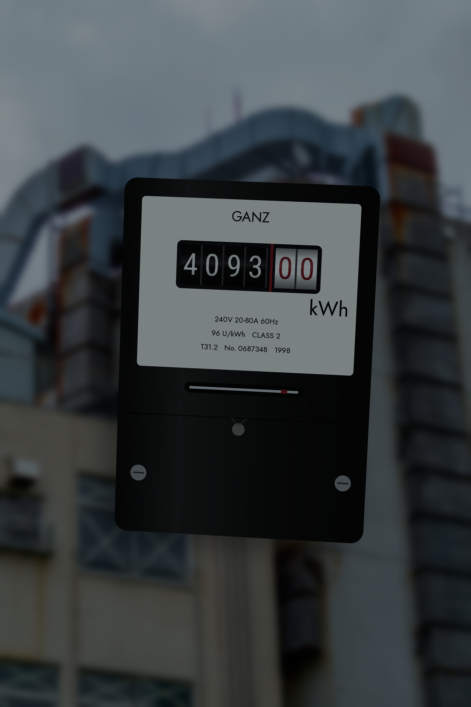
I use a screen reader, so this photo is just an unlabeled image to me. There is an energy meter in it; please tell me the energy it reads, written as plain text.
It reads 4093.00 kWh
